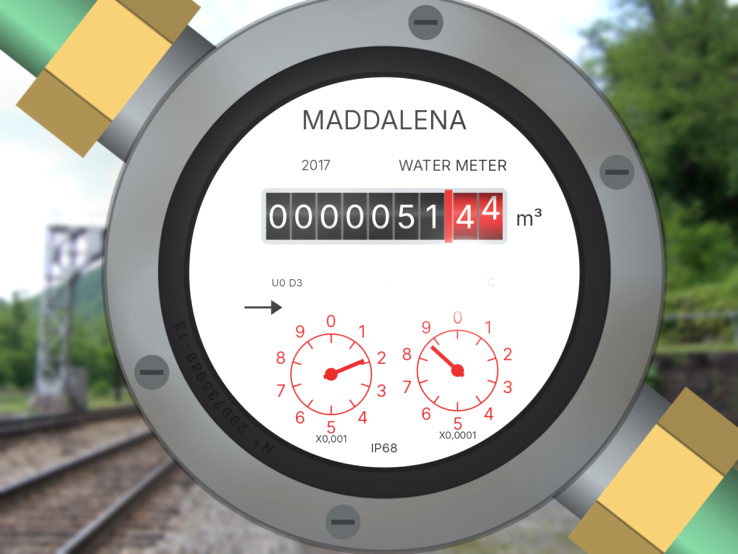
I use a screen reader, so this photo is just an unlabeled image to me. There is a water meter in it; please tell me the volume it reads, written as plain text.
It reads 51.4418 m³
